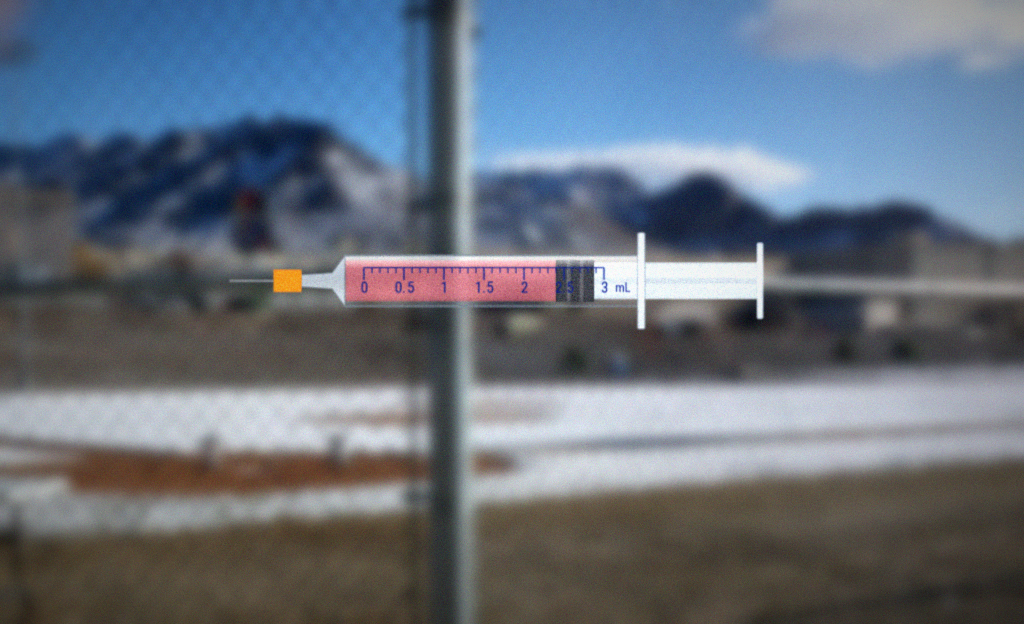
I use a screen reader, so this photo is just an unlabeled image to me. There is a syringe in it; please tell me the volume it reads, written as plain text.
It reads 2.4 mL
